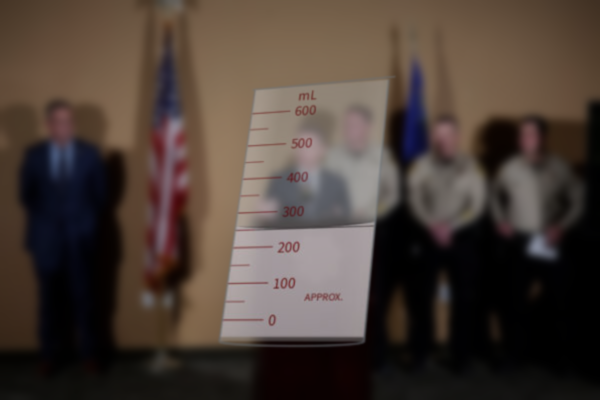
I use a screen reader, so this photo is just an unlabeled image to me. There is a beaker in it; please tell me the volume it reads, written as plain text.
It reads 250 mL
